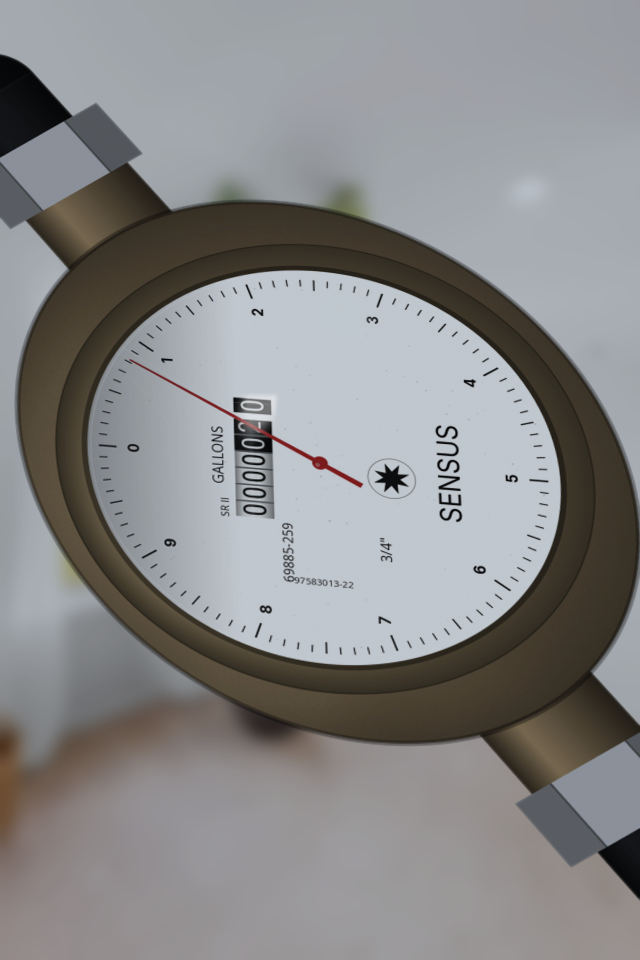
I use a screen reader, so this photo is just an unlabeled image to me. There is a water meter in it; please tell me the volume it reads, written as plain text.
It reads 20.8 gal
